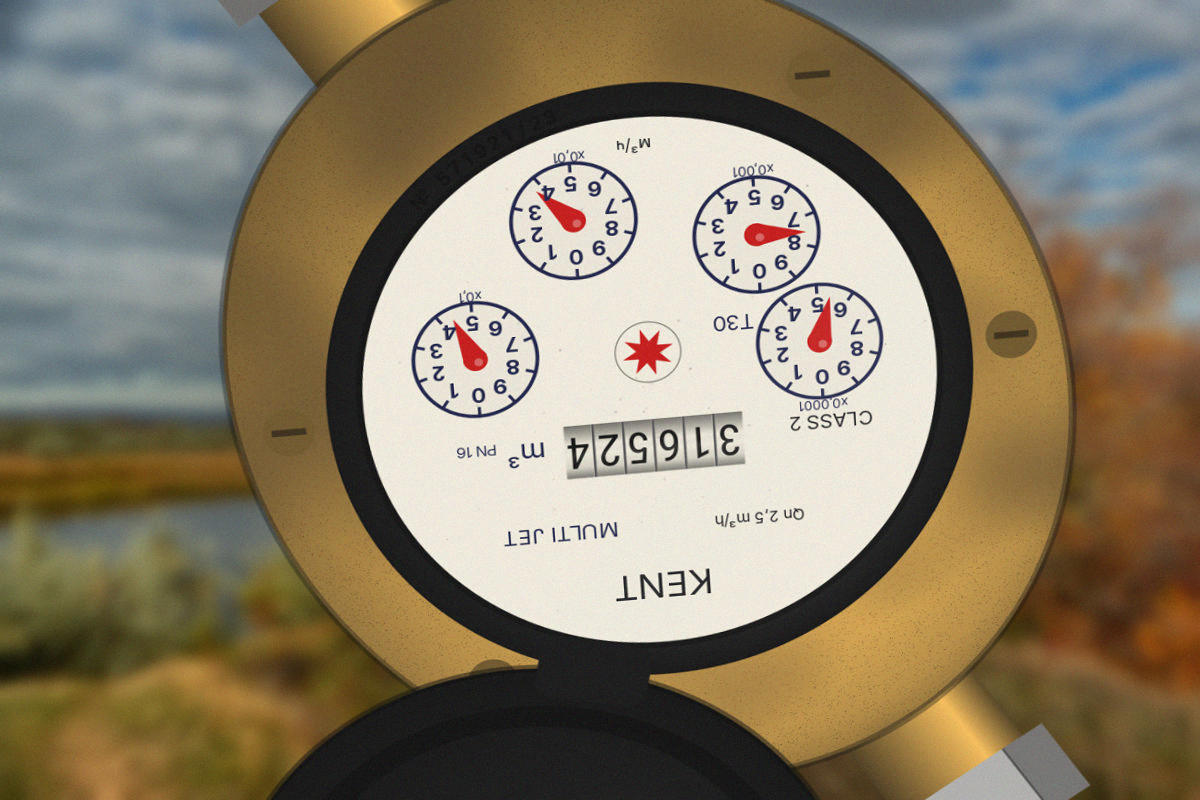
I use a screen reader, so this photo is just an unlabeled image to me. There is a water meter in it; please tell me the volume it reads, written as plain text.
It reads 316524.4375 m³
